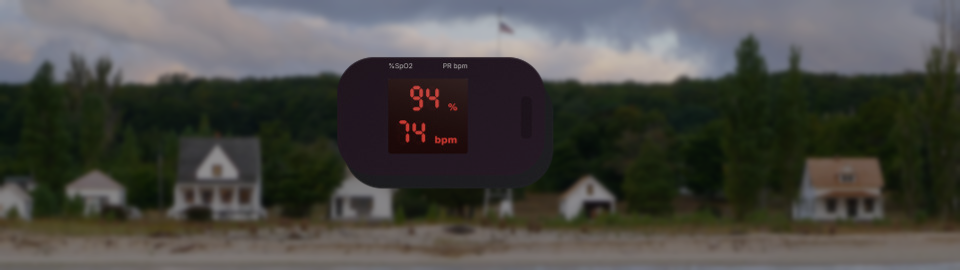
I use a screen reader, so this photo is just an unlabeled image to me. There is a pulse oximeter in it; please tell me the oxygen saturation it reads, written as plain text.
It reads 94 %
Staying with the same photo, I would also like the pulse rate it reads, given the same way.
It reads 74 bpm
